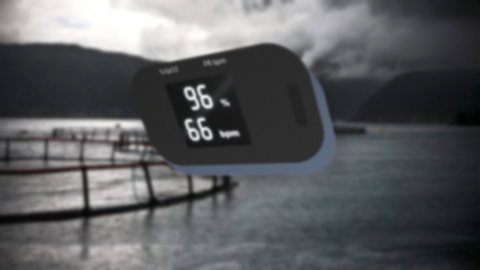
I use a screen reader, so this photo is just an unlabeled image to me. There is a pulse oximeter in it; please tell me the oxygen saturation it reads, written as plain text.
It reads 96 %
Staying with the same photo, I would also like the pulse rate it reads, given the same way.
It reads 66 bpm
